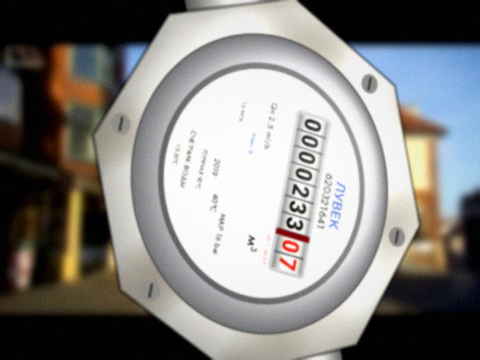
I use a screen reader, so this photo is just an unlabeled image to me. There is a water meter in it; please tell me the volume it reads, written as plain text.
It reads 233.07 m³
